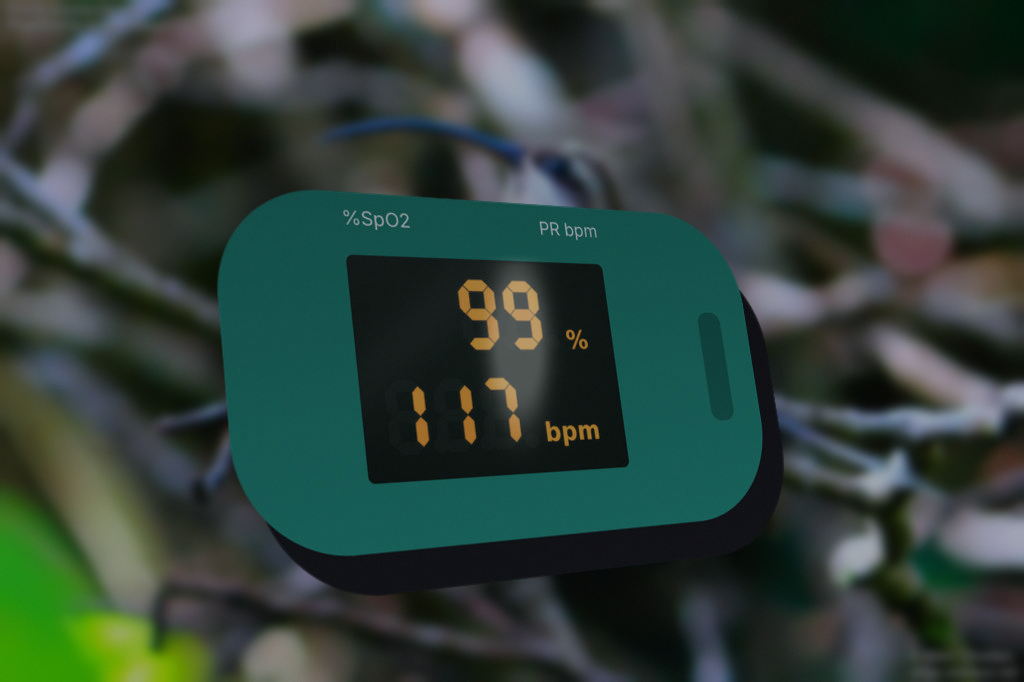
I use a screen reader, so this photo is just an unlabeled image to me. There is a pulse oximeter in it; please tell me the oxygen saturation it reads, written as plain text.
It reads 99 %
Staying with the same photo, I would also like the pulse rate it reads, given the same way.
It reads 117 bpm
